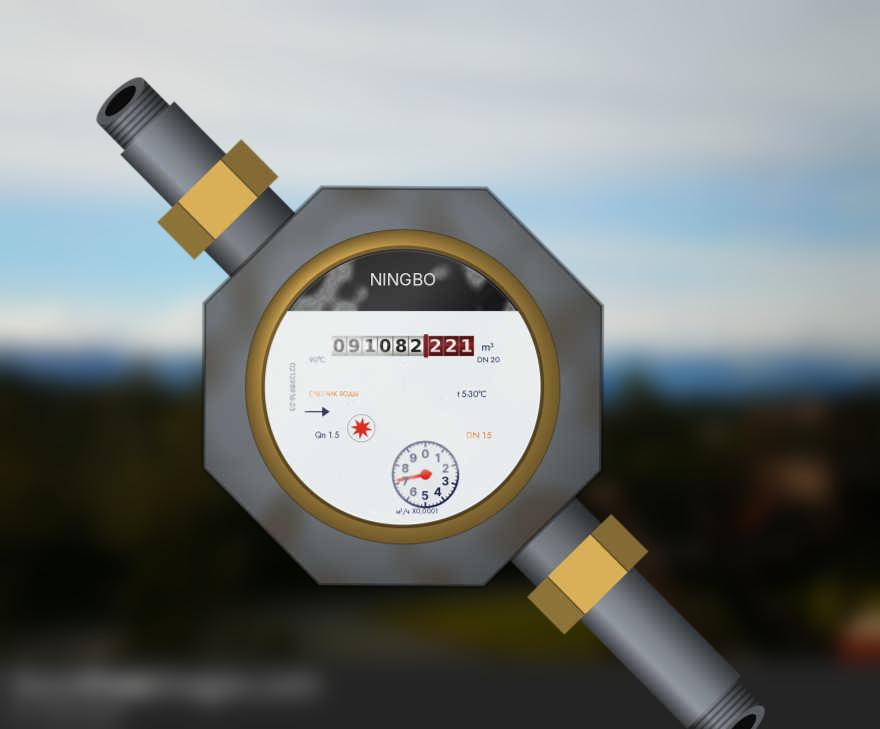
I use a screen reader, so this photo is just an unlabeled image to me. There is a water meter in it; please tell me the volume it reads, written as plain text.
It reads 91082.2217 m³
